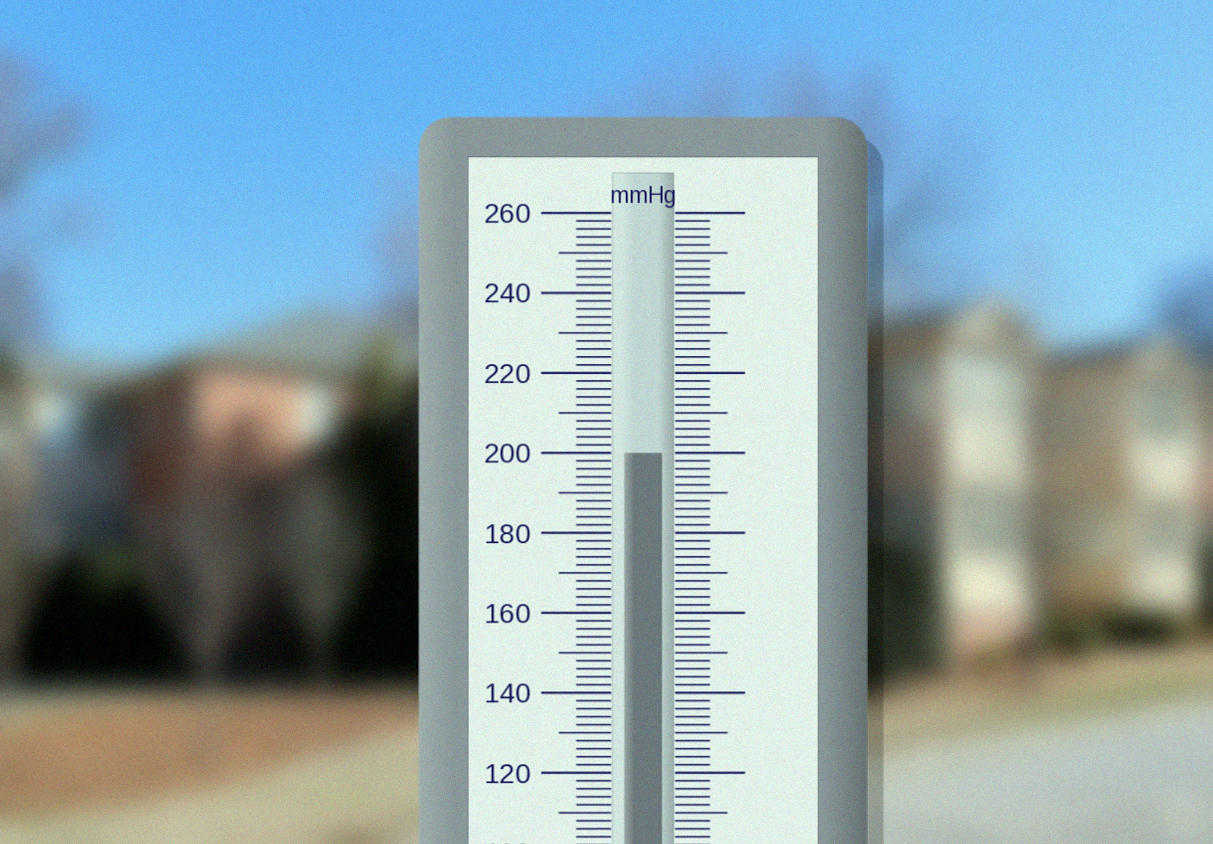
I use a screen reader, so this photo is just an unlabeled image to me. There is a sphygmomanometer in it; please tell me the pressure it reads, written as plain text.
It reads 200 mmHg
